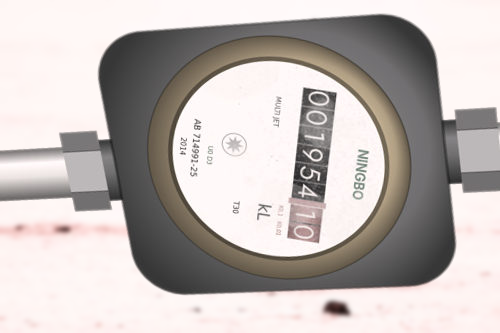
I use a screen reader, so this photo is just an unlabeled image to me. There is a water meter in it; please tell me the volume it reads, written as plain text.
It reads 1954.10 kL
